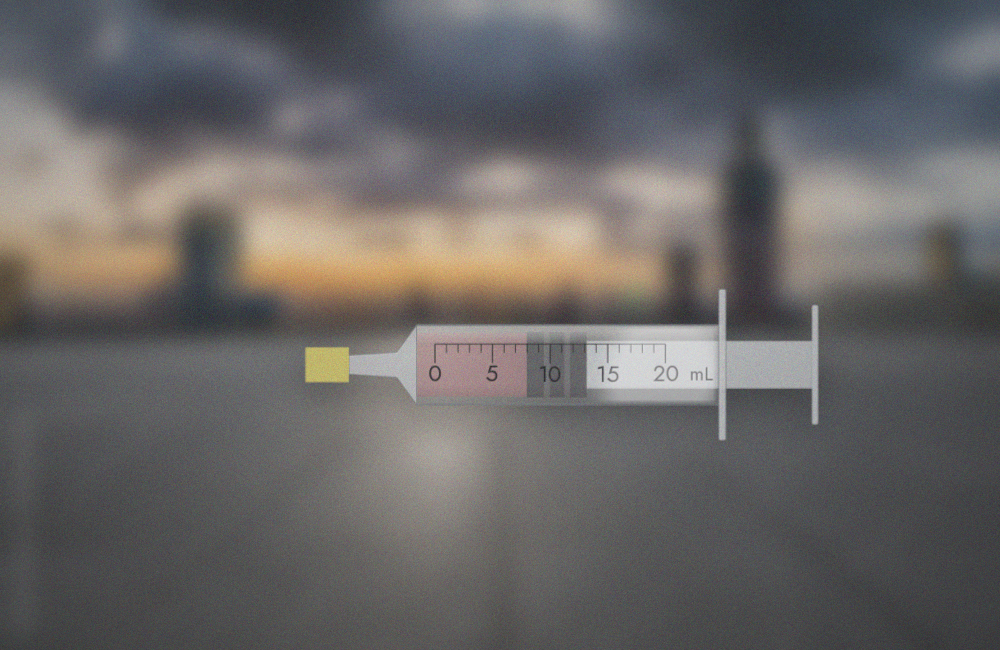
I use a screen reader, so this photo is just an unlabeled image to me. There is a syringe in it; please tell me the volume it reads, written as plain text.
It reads 8 mL
